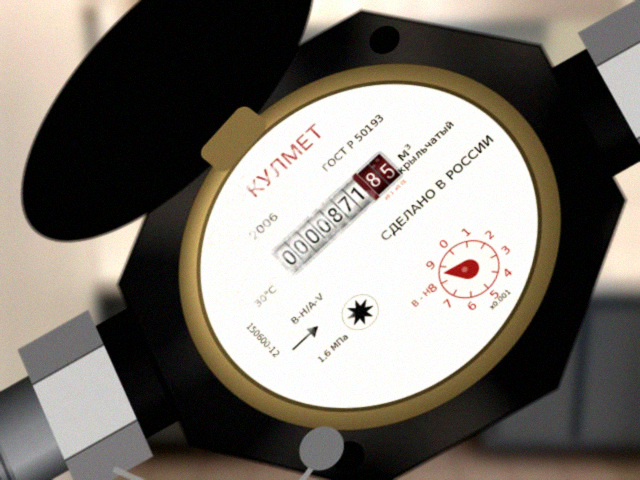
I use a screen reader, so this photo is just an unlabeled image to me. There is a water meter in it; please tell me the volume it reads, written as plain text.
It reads 871.848 m³
